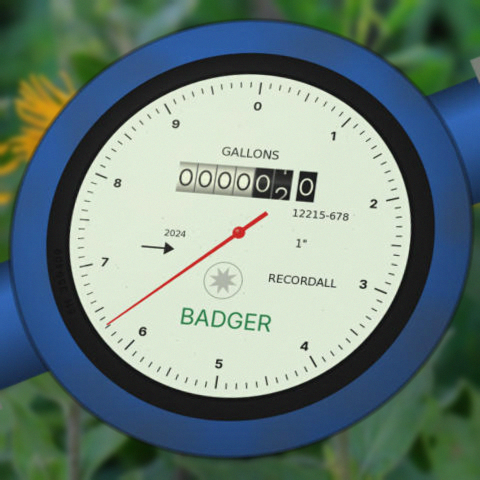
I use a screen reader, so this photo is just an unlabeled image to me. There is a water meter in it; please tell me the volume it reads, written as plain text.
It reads 16.3 gal
